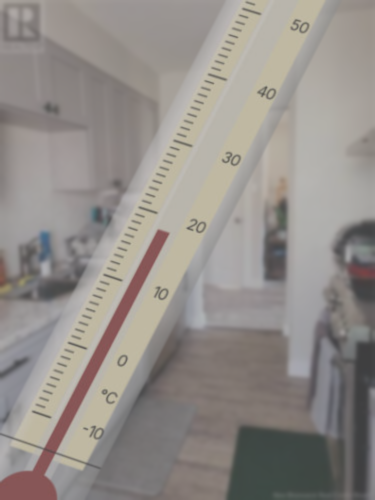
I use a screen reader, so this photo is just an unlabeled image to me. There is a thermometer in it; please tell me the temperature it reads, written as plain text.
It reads 18 °C
